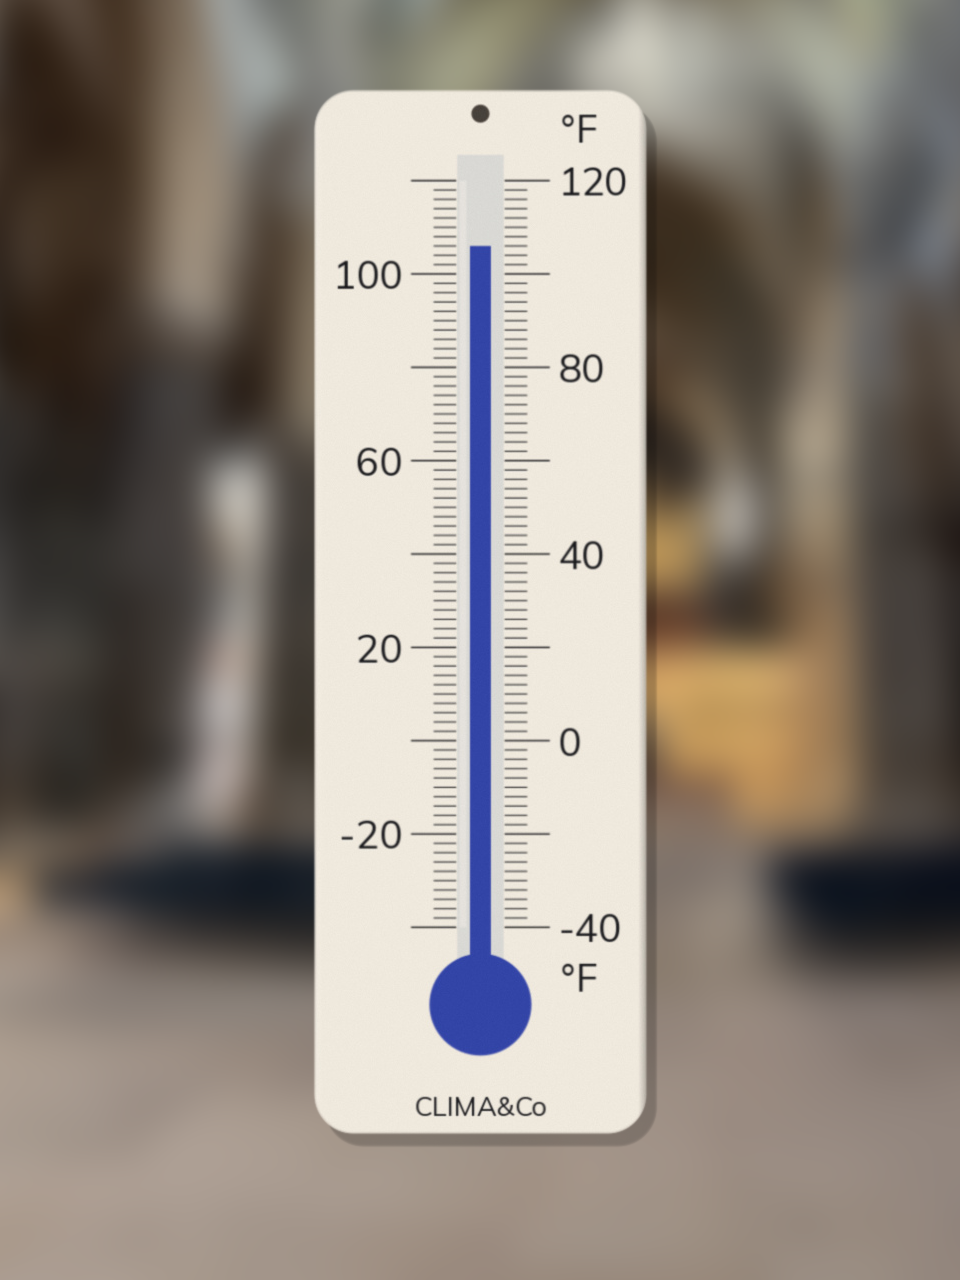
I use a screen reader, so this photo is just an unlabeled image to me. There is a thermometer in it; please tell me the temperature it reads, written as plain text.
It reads 106 °F
